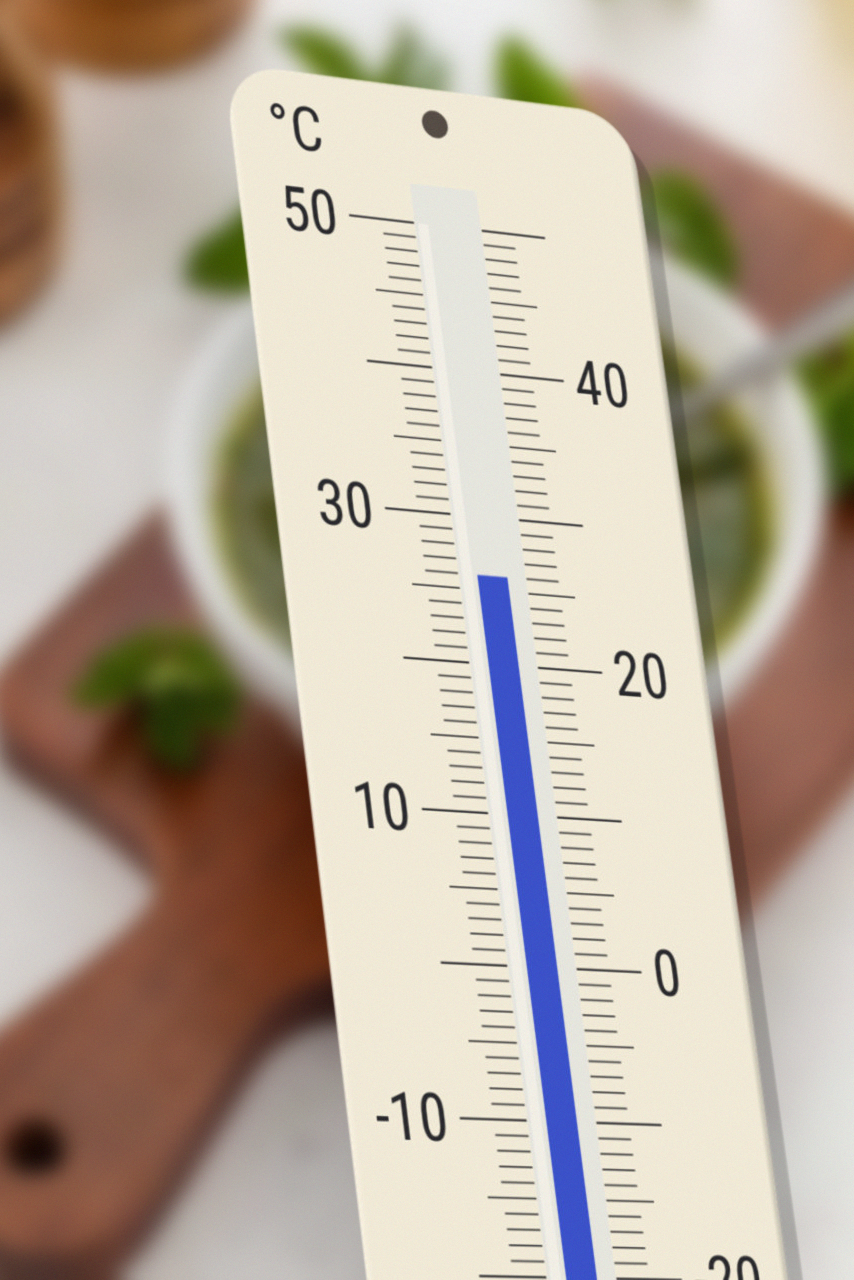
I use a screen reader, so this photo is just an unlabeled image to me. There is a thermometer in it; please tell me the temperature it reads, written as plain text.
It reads 26 °C
